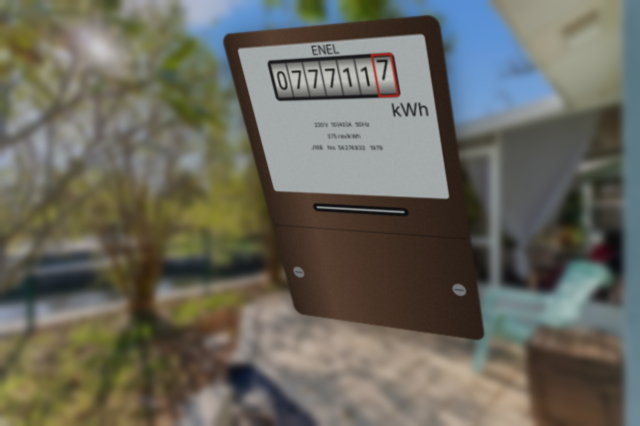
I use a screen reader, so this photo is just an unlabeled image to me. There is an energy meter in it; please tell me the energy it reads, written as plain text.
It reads 77711.7 kWh
